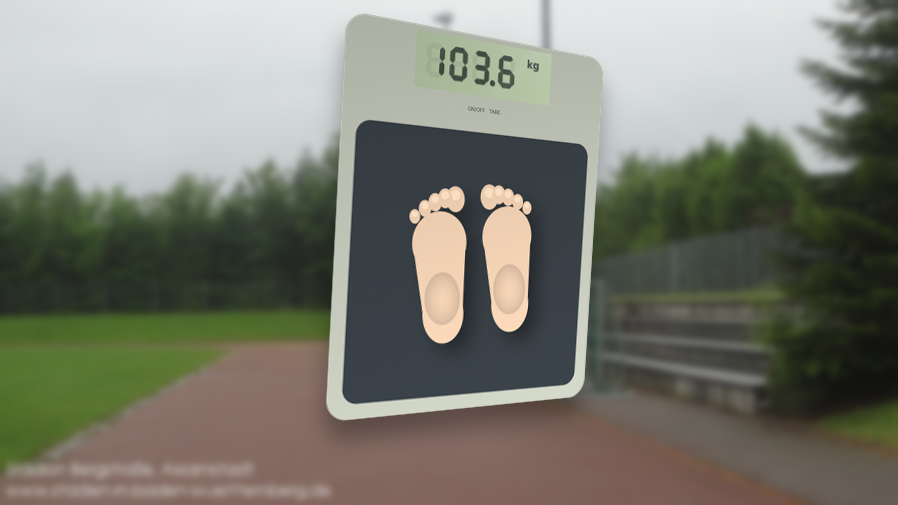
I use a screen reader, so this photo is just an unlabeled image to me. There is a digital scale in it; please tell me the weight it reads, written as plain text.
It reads 103.6 kg
